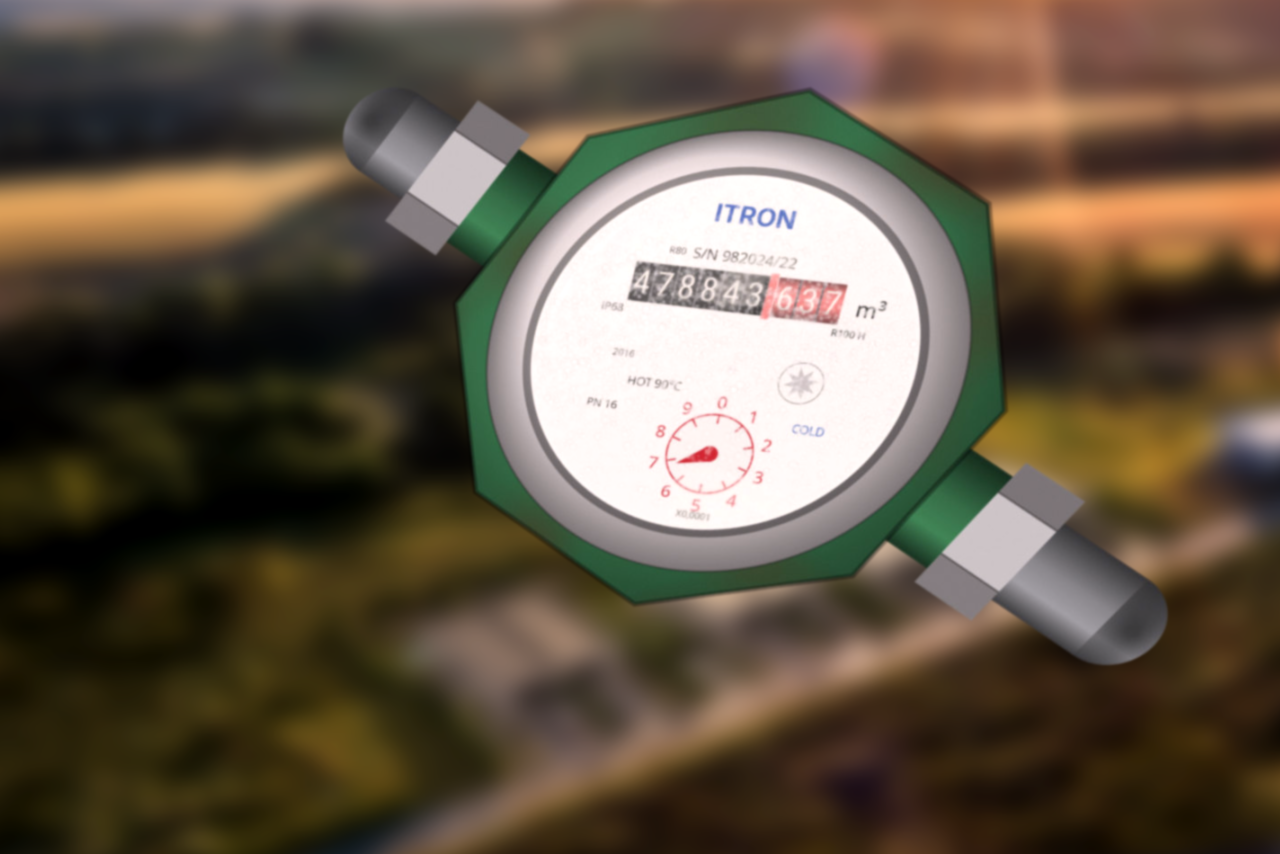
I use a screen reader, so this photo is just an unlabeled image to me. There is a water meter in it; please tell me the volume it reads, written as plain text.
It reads 478843.6376 m³
